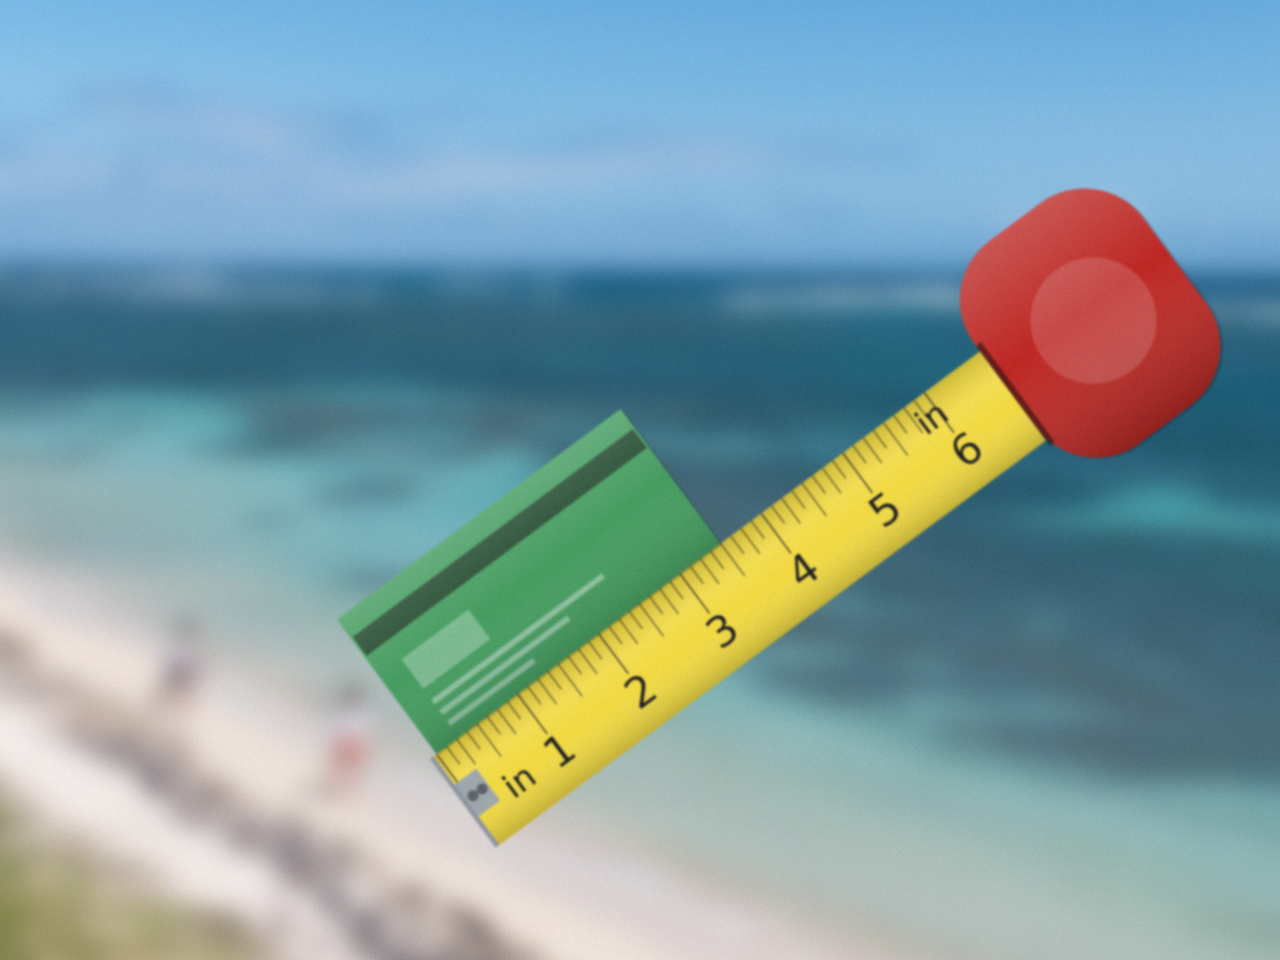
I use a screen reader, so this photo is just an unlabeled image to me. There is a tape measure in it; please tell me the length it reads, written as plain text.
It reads 3.5 in
